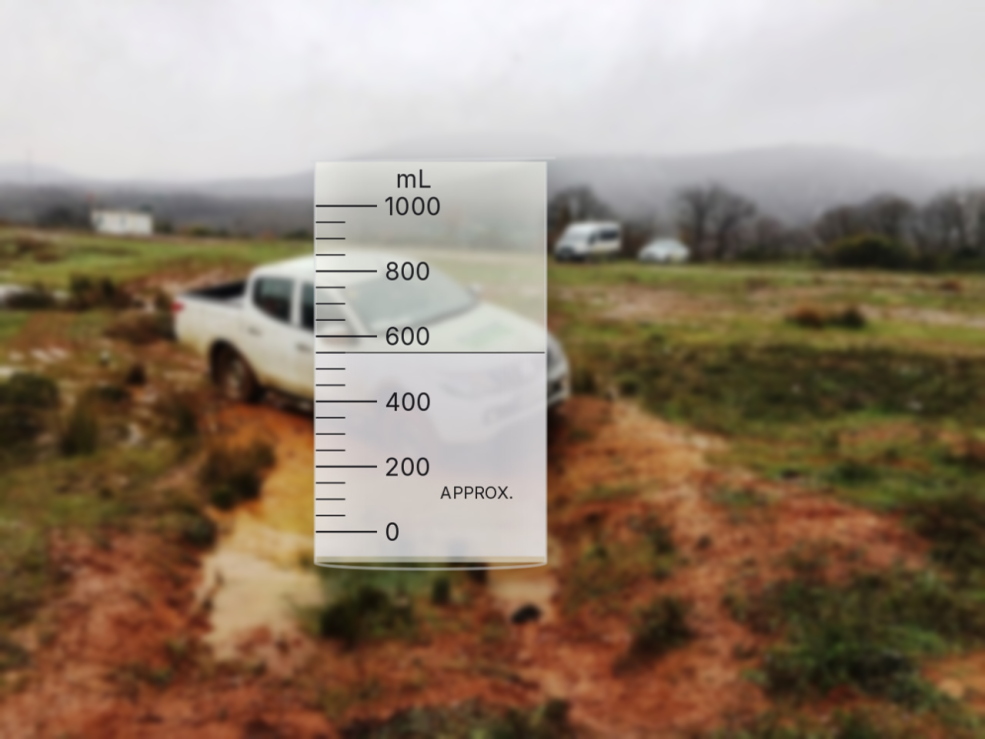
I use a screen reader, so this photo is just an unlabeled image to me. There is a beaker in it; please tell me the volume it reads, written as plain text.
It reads 550 mL
